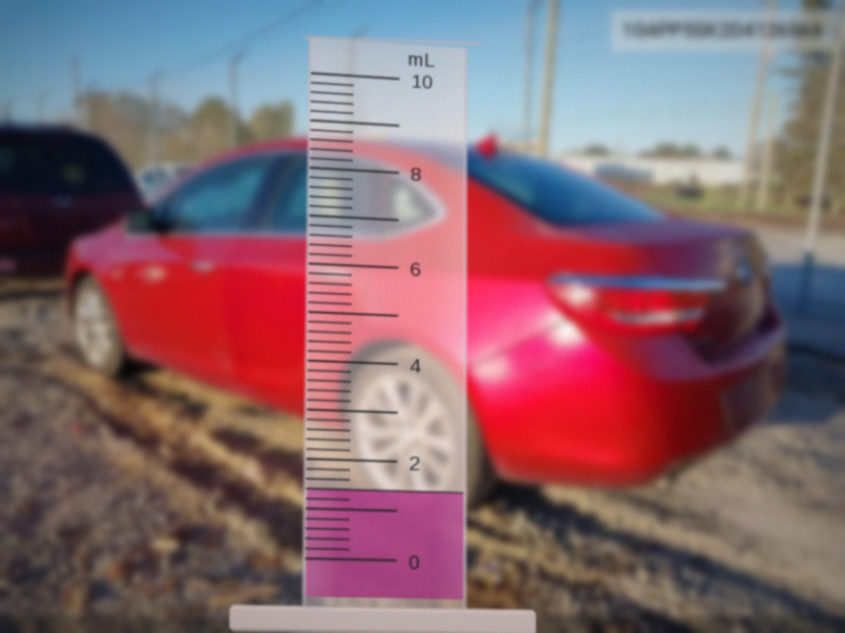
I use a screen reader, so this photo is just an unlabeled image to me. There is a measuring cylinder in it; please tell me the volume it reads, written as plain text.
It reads 1.4 mL
